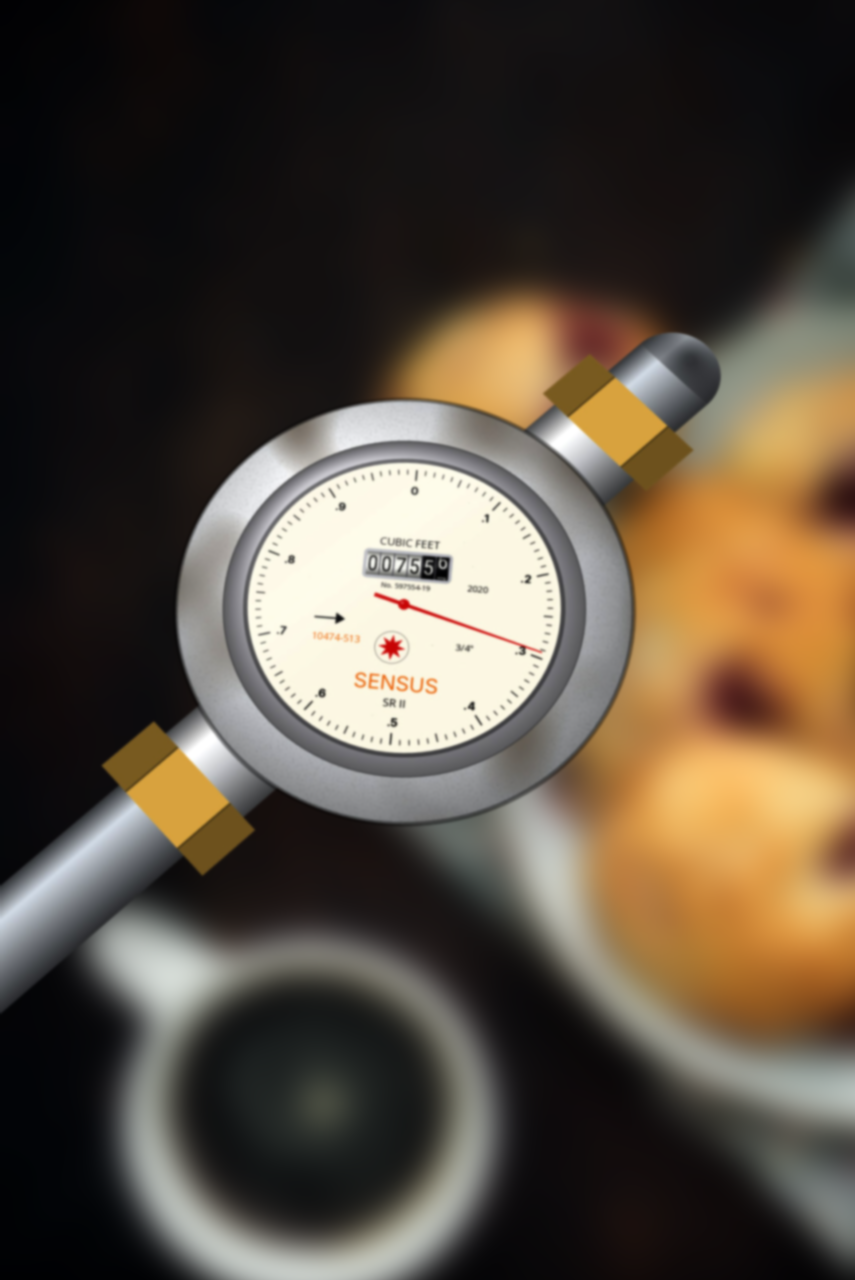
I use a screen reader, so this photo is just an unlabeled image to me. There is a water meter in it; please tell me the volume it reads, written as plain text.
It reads 7556.29 ft³
